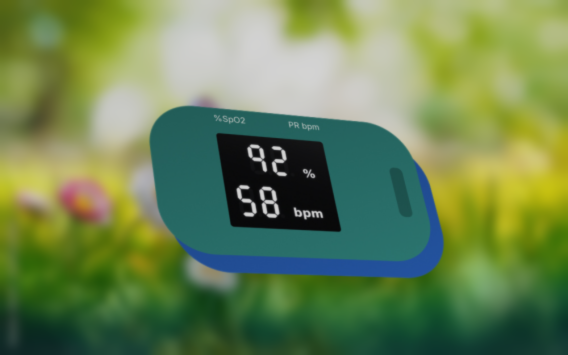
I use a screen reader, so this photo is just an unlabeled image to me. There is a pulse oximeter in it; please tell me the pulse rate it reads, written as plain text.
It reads 58 bpm
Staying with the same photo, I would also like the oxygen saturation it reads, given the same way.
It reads 92 %
